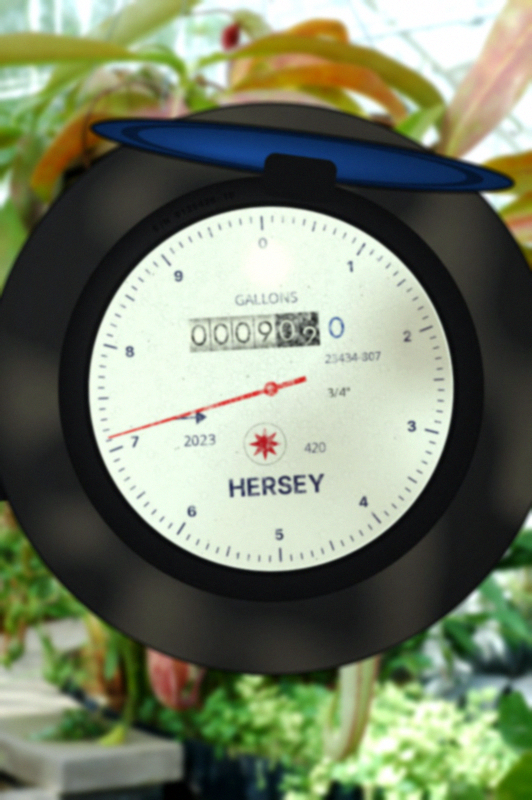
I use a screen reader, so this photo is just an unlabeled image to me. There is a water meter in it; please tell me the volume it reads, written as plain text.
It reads 9017.1 gal
